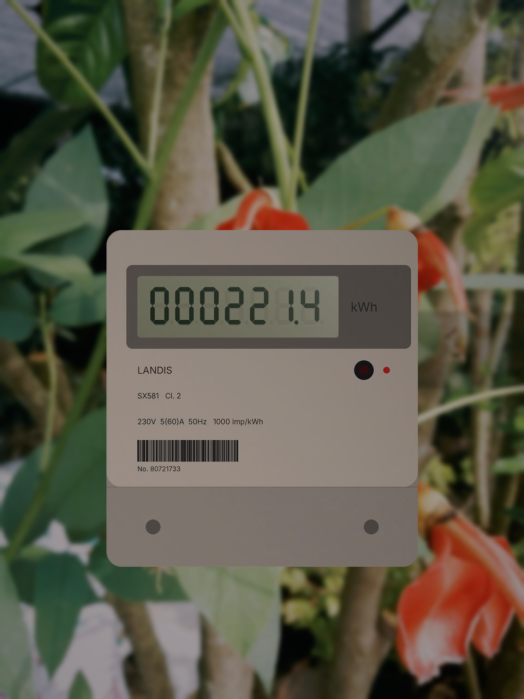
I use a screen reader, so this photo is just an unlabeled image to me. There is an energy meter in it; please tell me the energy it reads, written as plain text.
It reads 221.4 kWh
